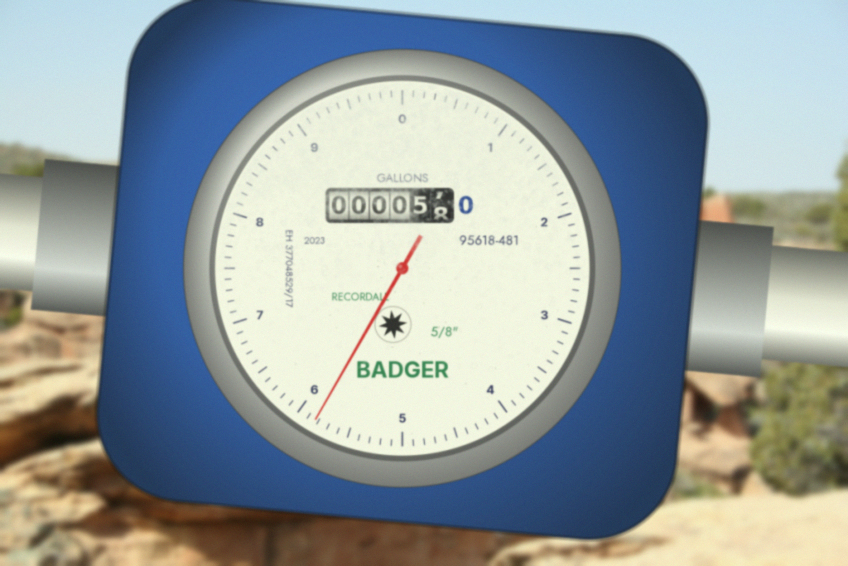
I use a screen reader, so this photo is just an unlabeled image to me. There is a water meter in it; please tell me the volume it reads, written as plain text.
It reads 575.8 gal
